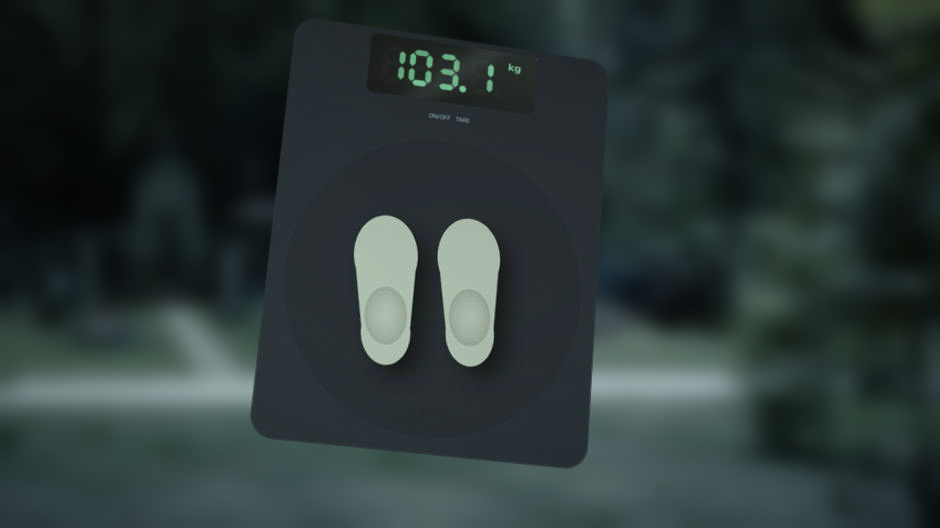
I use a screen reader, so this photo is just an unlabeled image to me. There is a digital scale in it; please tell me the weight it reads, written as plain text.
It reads 103.1 kg
